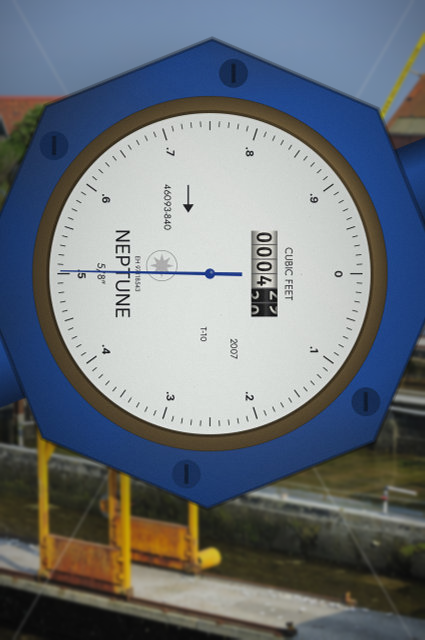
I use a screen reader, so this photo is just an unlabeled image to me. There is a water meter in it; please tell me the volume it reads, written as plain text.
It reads 429.50 ft³
